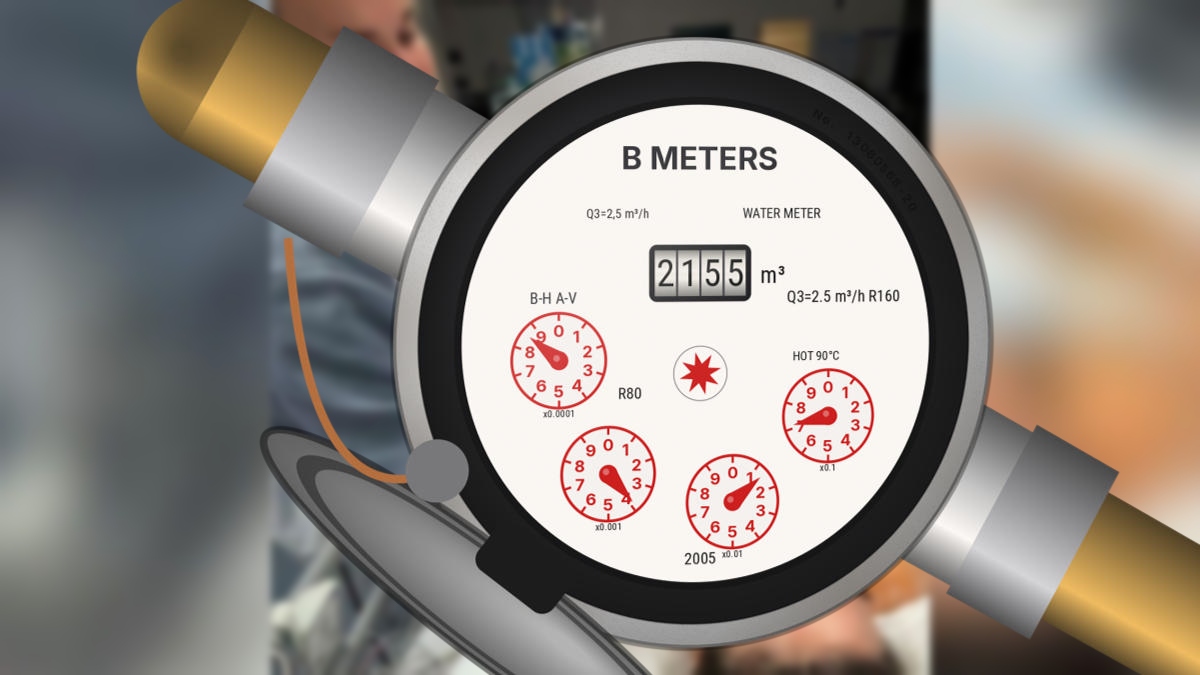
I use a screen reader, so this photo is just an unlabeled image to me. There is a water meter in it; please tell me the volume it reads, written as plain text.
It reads 2155.7138 m³
